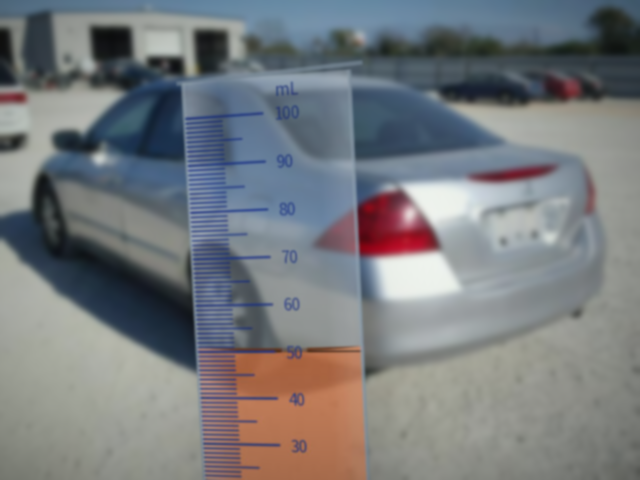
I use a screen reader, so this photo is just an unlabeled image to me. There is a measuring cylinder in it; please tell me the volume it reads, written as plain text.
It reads 50 mL
